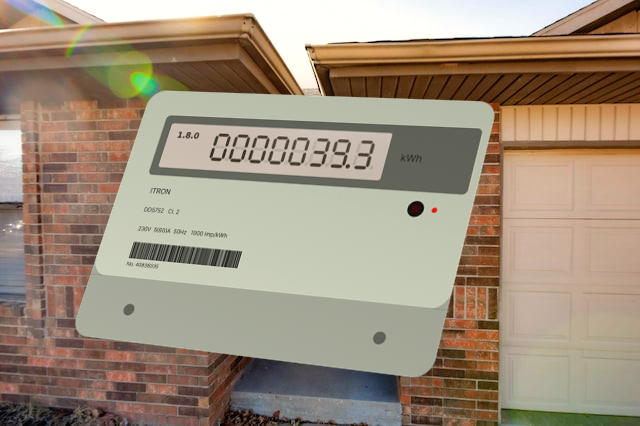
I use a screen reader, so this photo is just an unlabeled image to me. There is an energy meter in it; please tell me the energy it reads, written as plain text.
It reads 39.3 kWh
